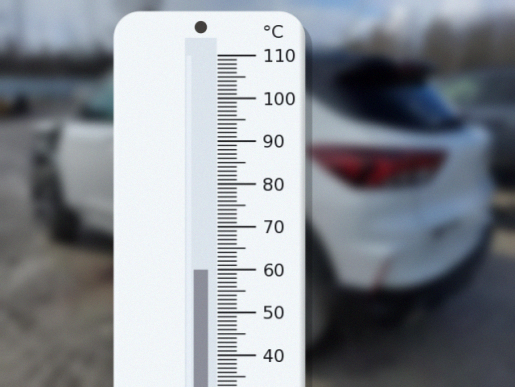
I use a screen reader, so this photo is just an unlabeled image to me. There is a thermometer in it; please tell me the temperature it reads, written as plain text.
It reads 60 °C
